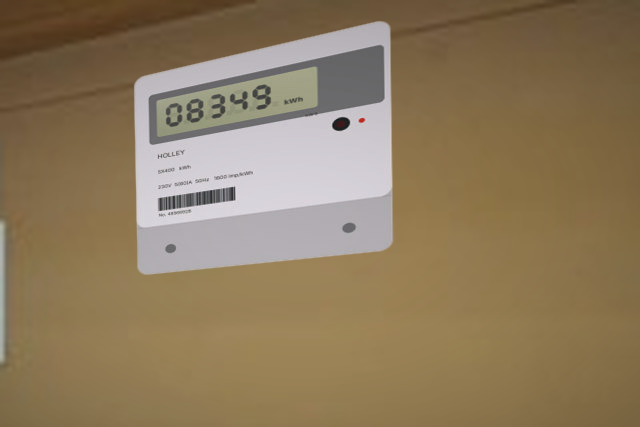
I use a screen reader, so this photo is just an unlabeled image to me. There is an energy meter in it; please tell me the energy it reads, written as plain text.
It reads 8349 kWh
